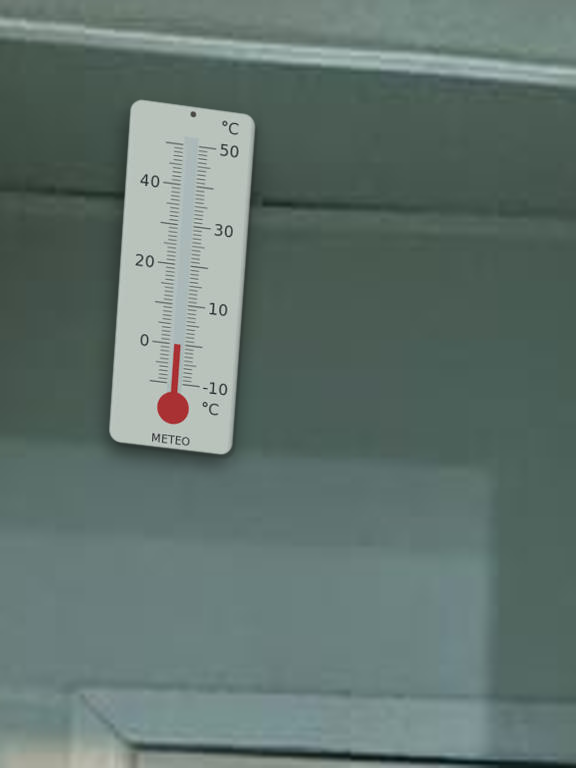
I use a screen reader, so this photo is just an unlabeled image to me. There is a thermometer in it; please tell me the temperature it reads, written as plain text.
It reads 0 °C
